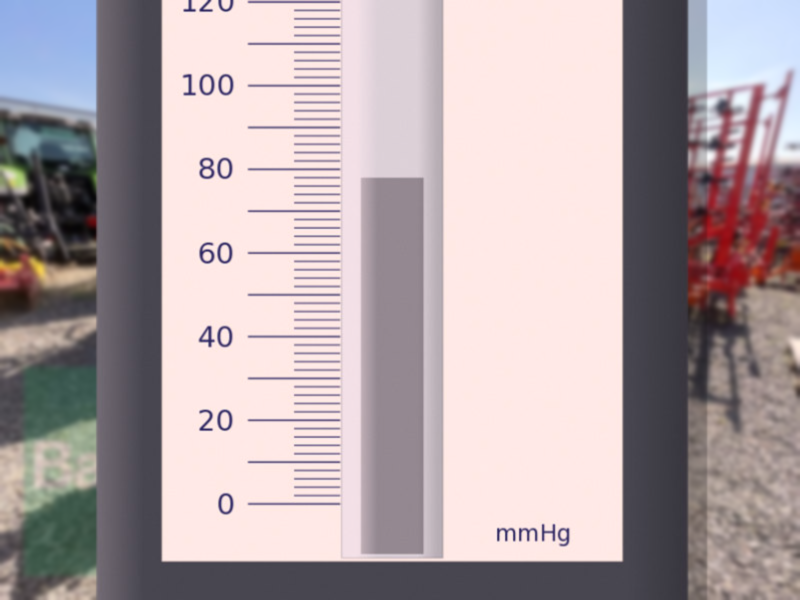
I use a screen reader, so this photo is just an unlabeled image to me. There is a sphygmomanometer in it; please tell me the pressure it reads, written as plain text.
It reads 78 mmHg
